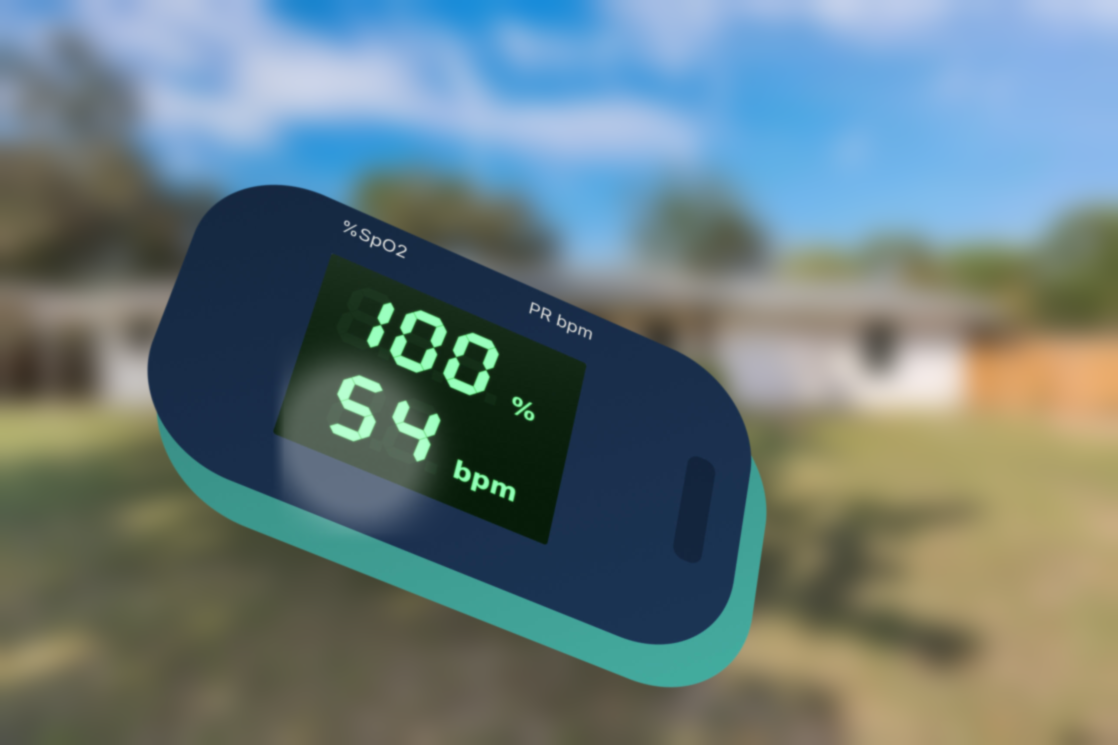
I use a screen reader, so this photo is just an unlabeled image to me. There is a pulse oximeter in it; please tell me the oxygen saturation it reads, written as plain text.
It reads 100 %
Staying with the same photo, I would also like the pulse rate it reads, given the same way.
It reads 54 bpm
